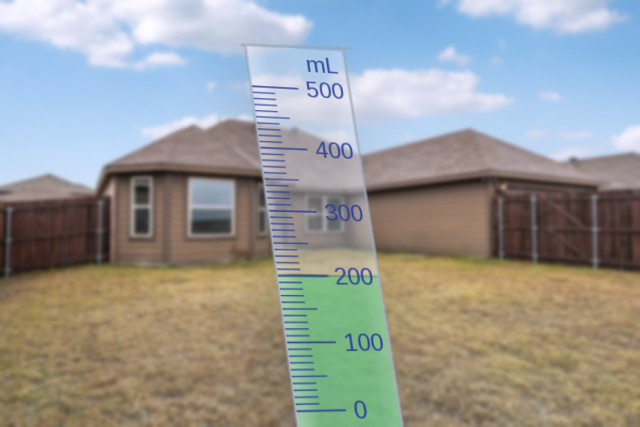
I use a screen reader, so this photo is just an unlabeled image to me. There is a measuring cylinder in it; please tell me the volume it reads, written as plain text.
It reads 200 mL
